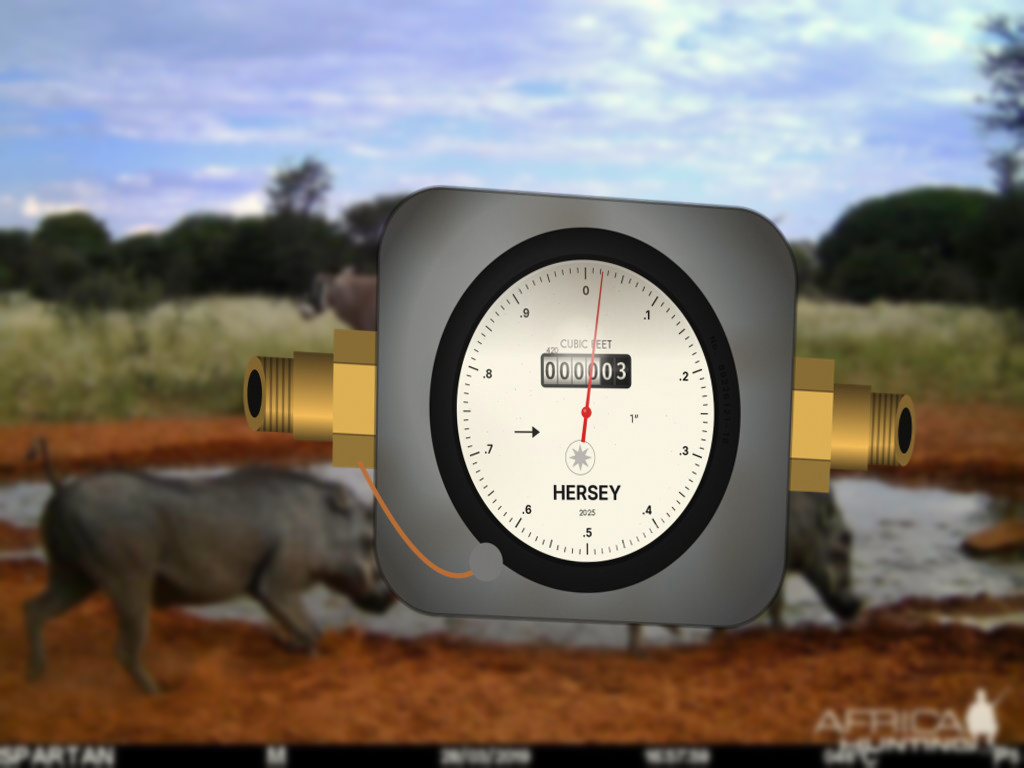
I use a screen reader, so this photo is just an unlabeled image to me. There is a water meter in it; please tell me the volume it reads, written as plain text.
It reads 3.02 ft³
